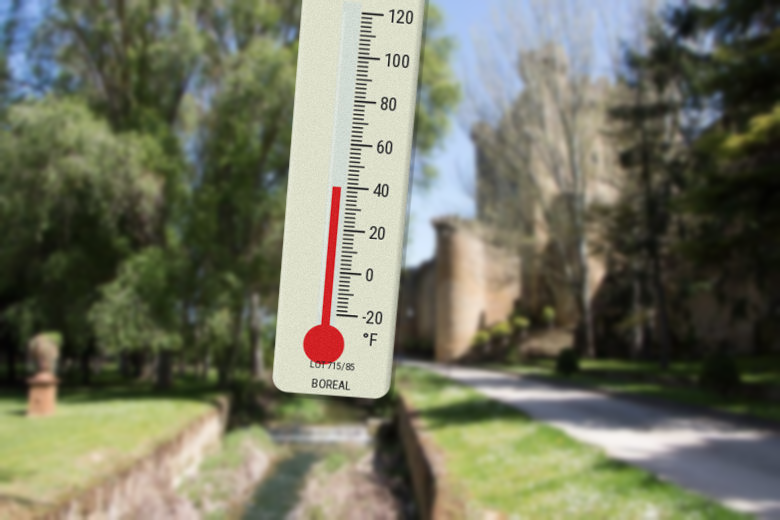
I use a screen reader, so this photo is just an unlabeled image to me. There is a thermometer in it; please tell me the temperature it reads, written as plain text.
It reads 40 °F
